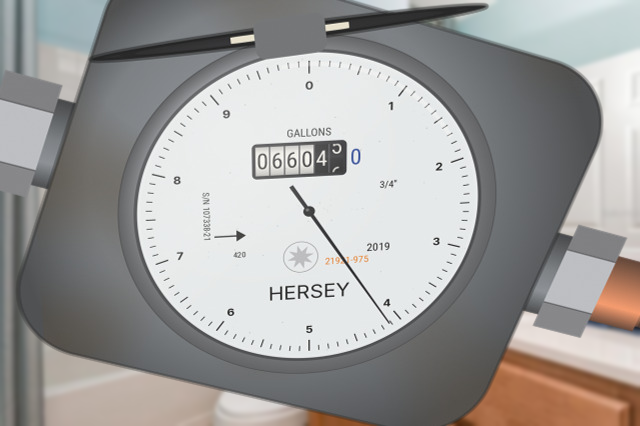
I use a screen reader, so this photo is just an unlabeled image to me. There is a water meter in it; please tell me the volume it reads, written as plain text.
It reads 660454.1 gal
